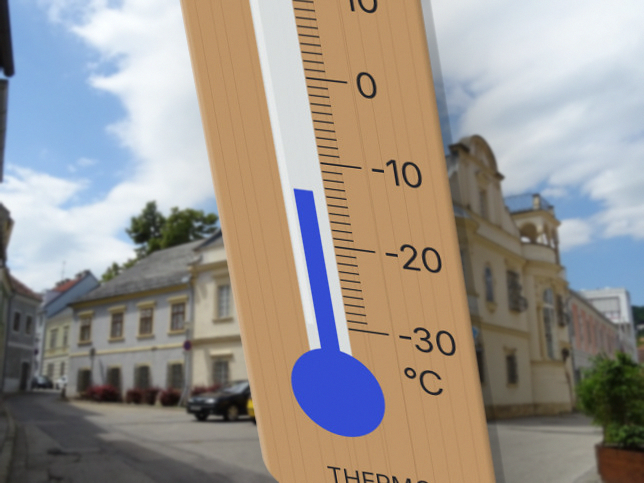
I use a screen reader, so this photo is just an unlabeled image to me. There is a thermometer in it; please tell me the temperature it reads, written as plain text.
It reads -13.5 °C
